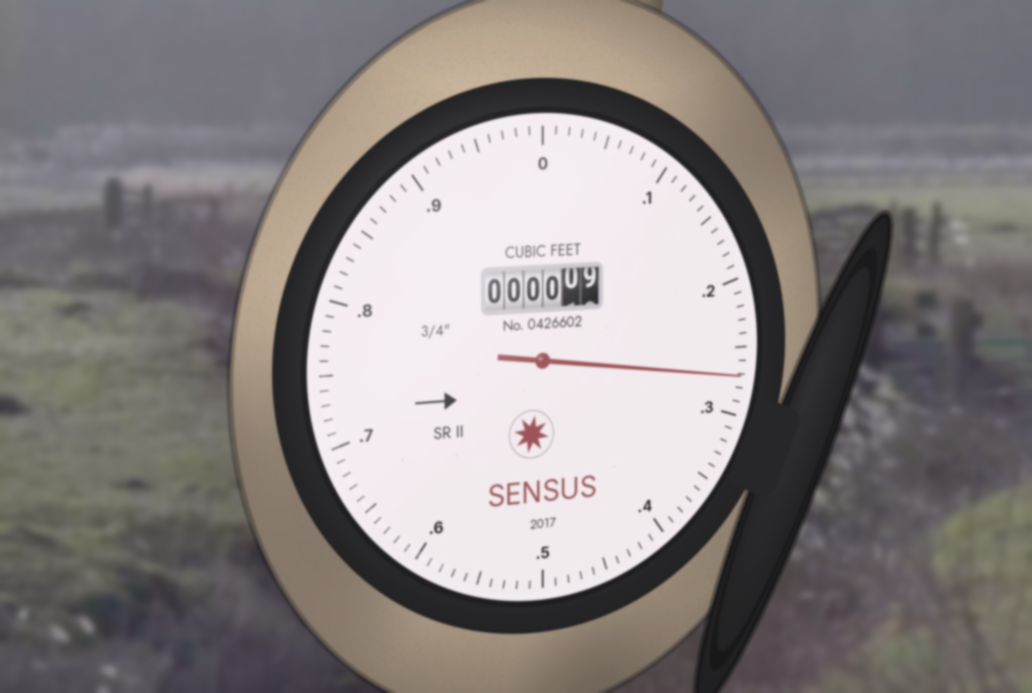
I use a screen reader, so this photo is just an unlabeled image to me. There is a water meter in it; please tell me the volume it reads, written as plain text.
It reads 9.27 ft³
